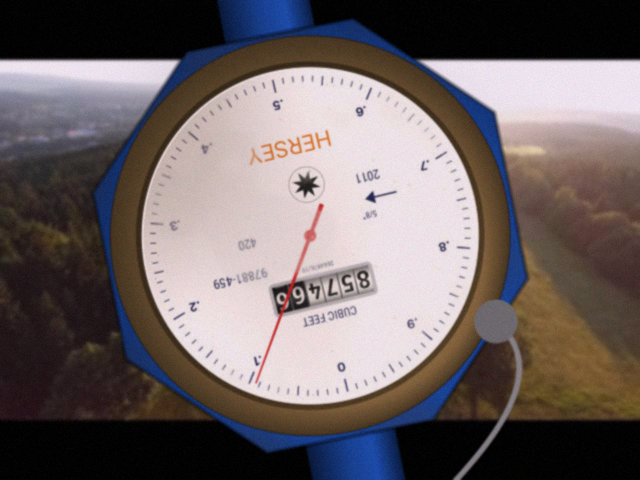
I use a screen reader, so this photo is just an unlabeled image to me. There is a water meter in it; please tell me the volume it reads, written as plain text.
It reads 857466.09 ft³
